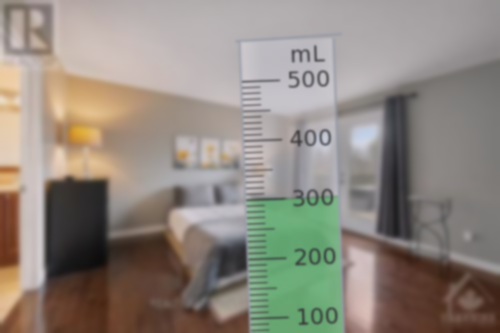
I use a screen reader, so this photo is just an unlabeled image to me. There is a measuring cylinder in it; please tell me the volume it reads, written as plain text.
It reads 300 mL
